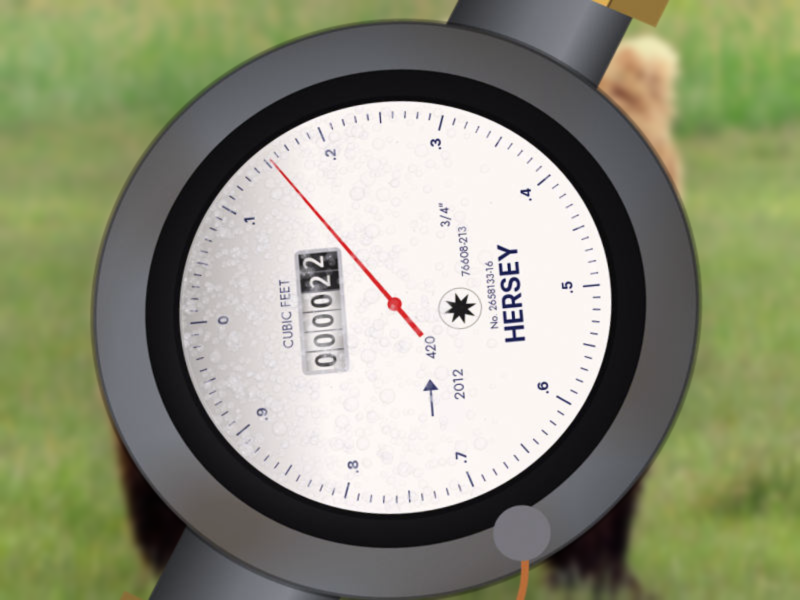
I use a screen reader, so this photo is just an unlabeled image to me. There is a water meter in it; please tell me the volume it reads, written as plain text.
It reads 22.15 ft³
